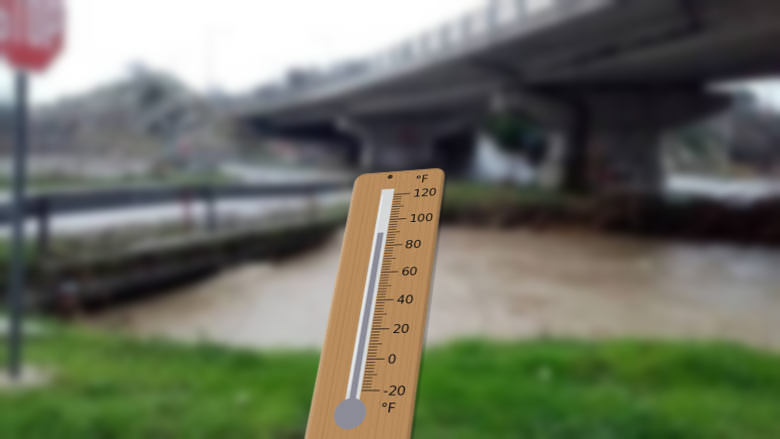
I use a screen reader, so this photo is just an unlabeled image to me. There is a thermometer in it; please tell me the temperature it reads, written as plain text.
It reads 90 °F
